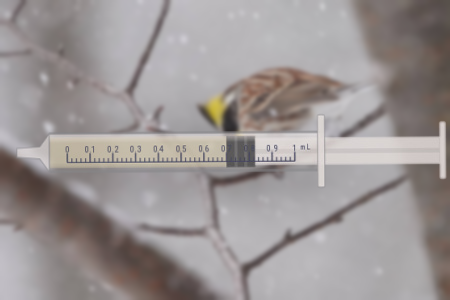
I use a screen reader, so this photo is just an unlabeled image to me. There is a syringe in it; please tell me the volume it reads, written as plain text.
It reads 0.7 mL
